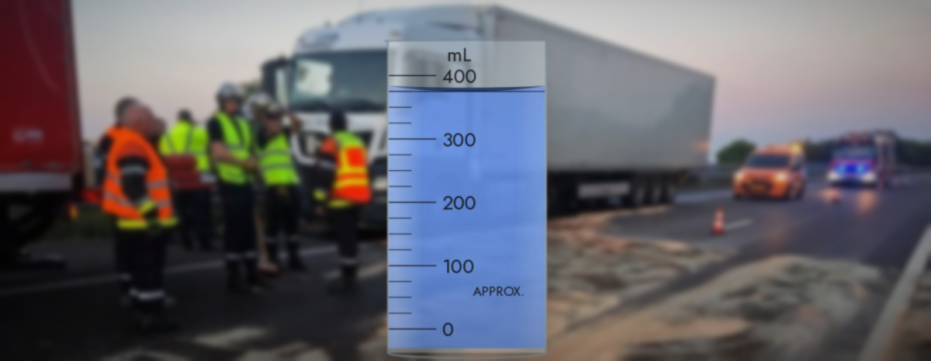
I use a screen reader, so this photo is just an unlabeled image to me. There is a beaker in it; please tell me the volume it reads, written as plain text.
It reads 375 mL
